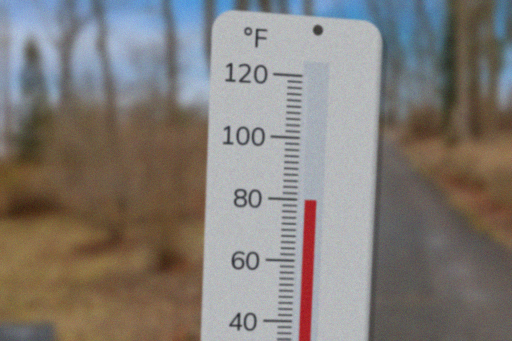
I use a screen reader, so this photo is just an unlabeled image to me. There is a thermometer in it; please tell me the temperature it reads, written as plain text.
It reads 80 °F
